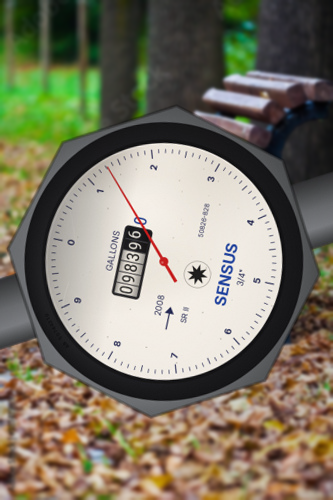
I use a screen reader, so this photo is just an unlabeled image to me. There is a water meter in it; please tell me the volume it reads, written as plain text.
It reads 983961.3 gal
